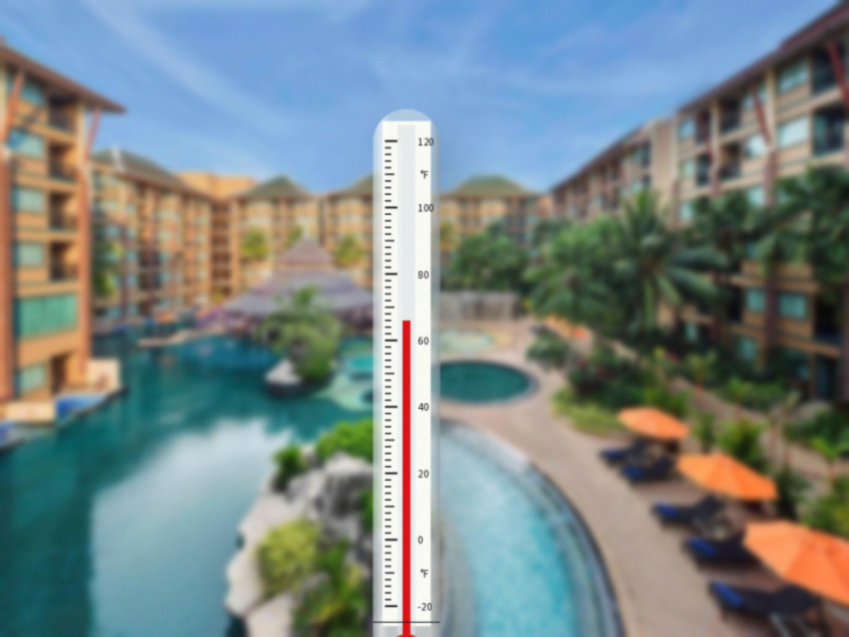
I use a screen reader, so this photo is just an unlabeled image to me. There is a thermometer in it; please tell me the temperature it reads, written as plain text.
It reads 66 °F
